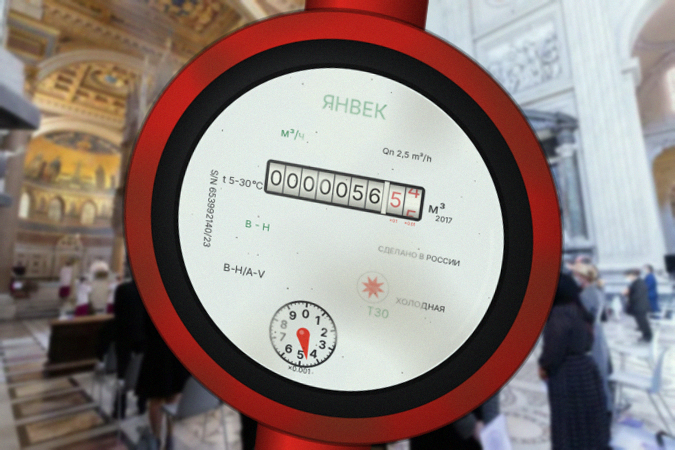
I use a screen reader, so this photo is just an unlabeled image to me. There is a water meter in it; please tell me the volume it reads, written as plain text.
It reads 56.544 m³
